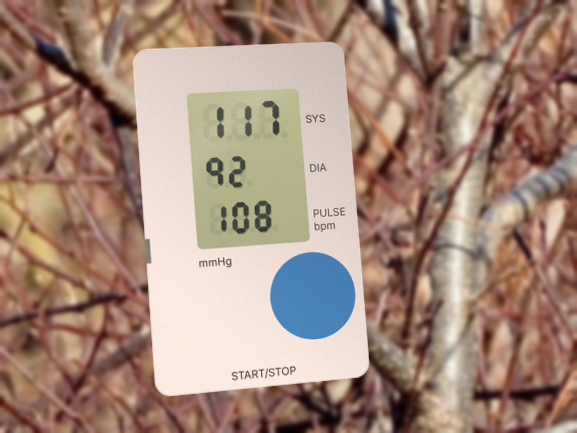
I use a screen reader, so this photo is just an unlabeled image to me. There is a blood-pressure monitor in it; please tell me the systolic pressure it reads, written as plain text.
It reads 117 mmHg
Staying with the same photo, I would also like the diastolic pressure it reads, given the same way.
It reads 92 mmHg
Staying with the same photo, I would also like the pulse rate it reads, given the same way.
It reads 108 bpm
